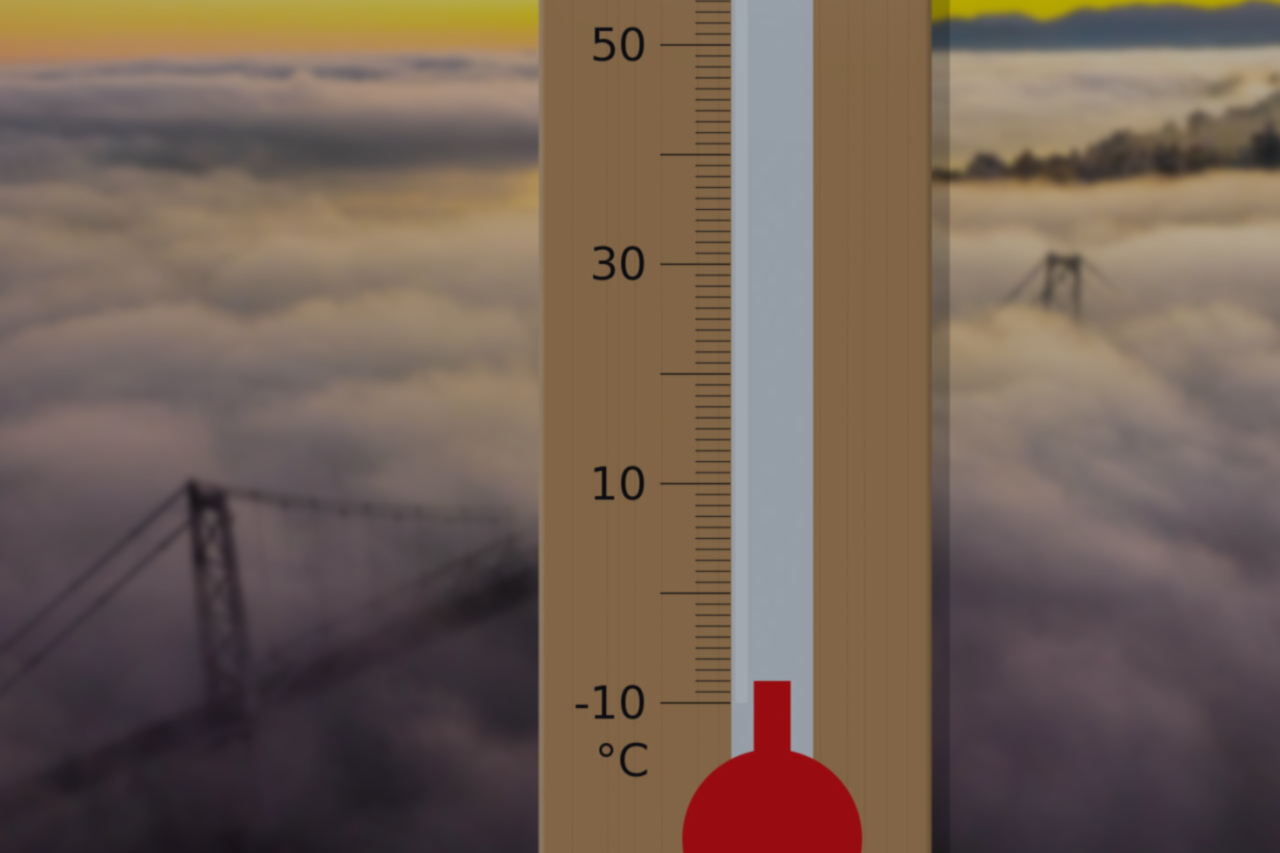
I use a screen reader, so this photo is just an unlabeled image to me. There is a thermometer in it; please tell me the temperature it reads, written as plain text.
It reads -8 °C
